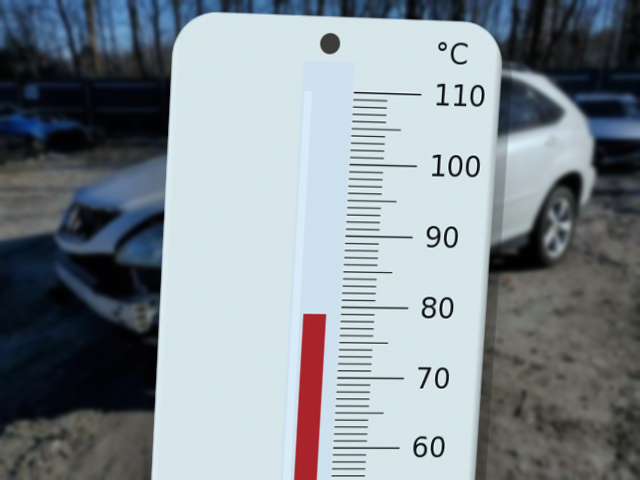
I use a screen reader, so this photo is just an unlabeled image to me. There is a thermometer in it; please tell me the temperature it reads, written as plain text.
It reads 79 °C
